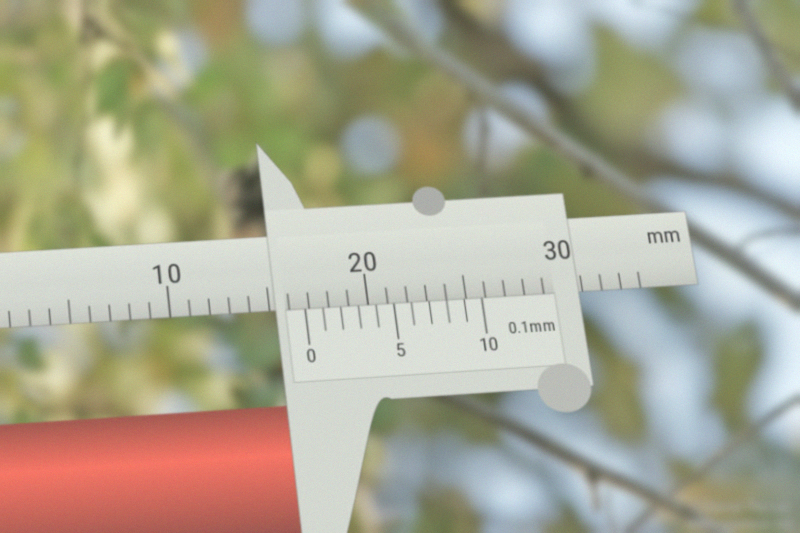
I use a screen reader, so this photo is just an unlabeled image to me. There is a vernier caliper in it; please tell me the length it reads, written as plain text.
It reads 16.8 mm
